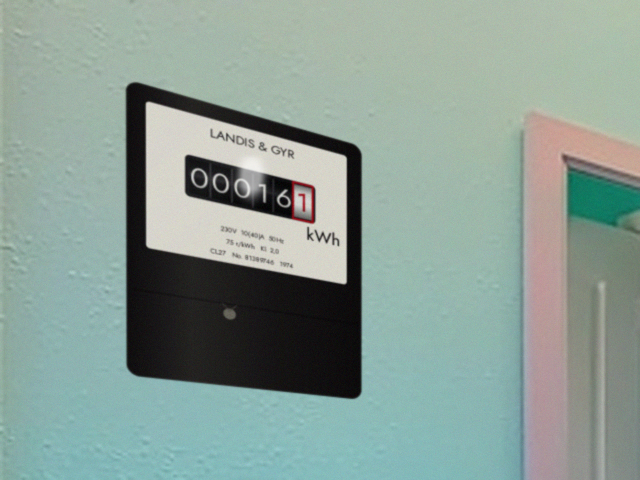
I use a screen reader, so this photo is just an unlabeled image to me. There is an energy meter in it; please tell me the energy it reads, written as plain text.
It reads 16.1 kWh
